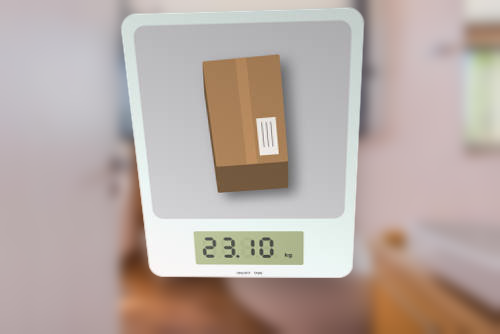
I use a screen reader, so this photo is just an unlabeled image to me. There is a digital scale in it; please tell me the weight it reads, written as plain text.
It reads 23.10 kg
